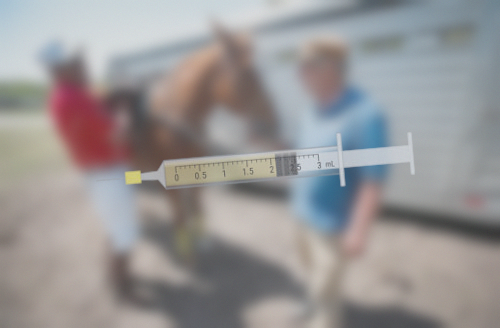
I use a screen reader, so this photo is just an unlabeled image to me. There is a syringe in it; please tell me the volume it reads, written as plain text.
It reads 2.1 mL
